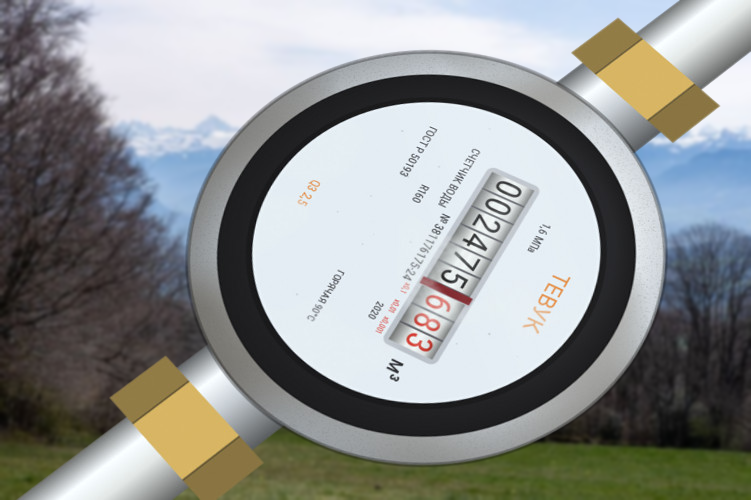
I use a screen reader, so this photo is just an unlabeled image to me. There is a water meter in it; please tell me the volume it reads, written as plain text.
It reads 2475.683 m³
